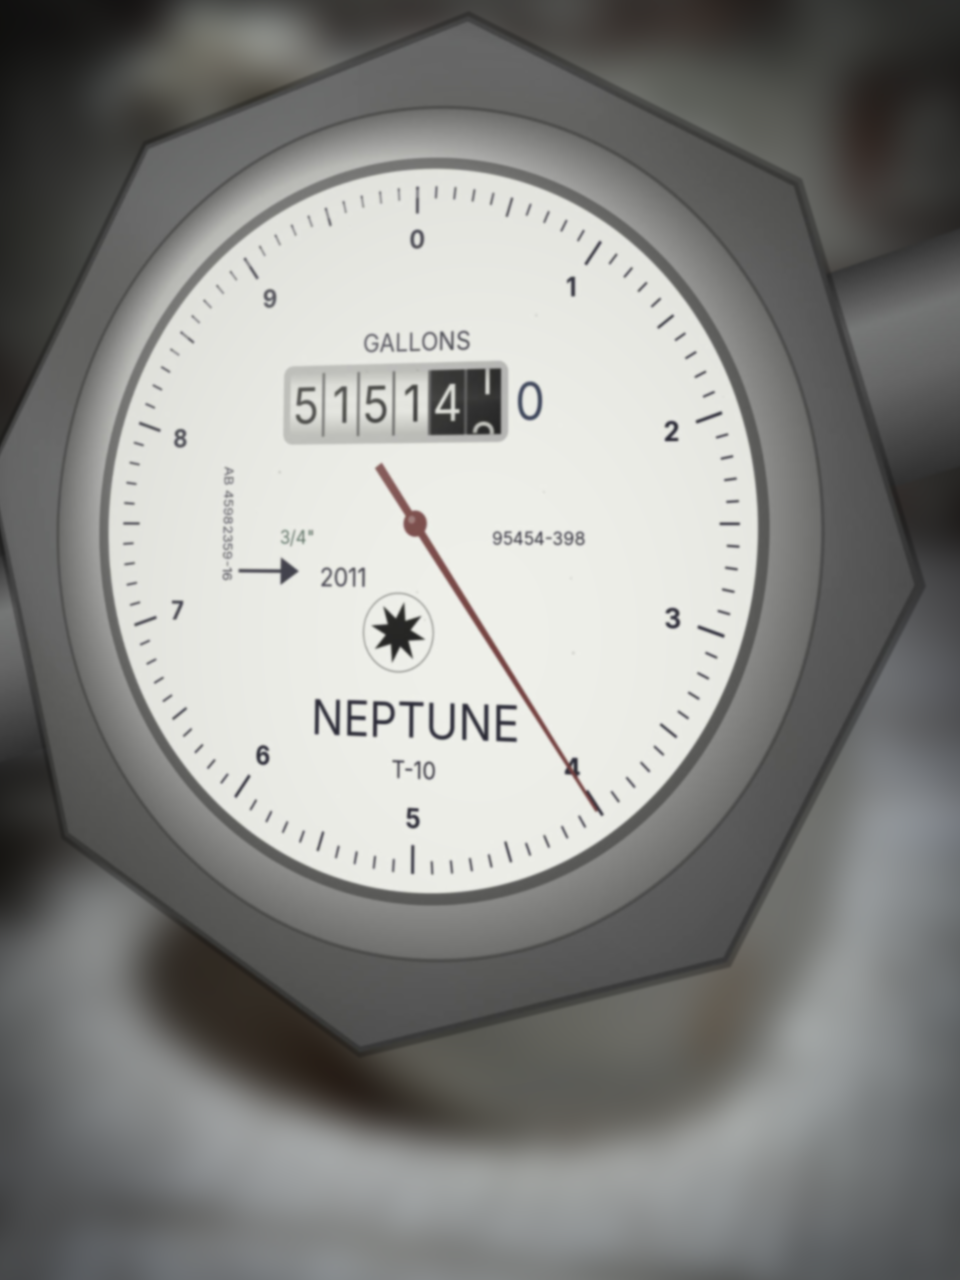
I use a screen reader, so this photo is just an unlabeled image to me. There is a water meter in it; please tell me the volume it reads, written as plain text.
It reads 5151414.0 gal
